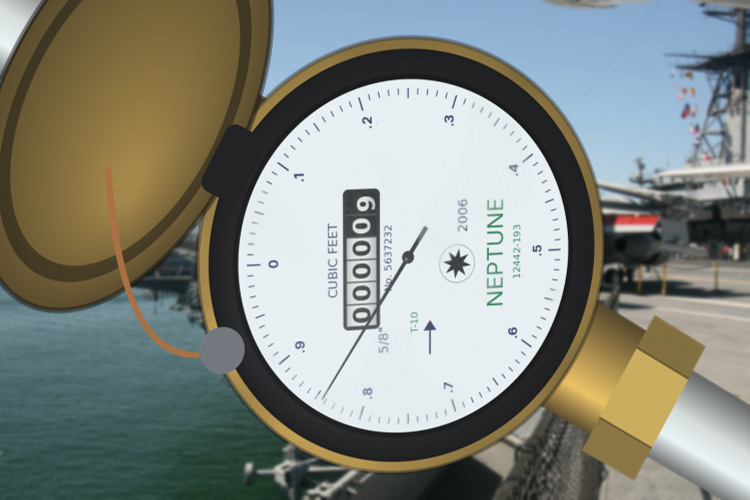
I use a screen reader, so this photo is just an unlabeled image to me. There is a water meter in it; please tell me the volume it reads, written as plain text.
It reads 8.84 ft³
